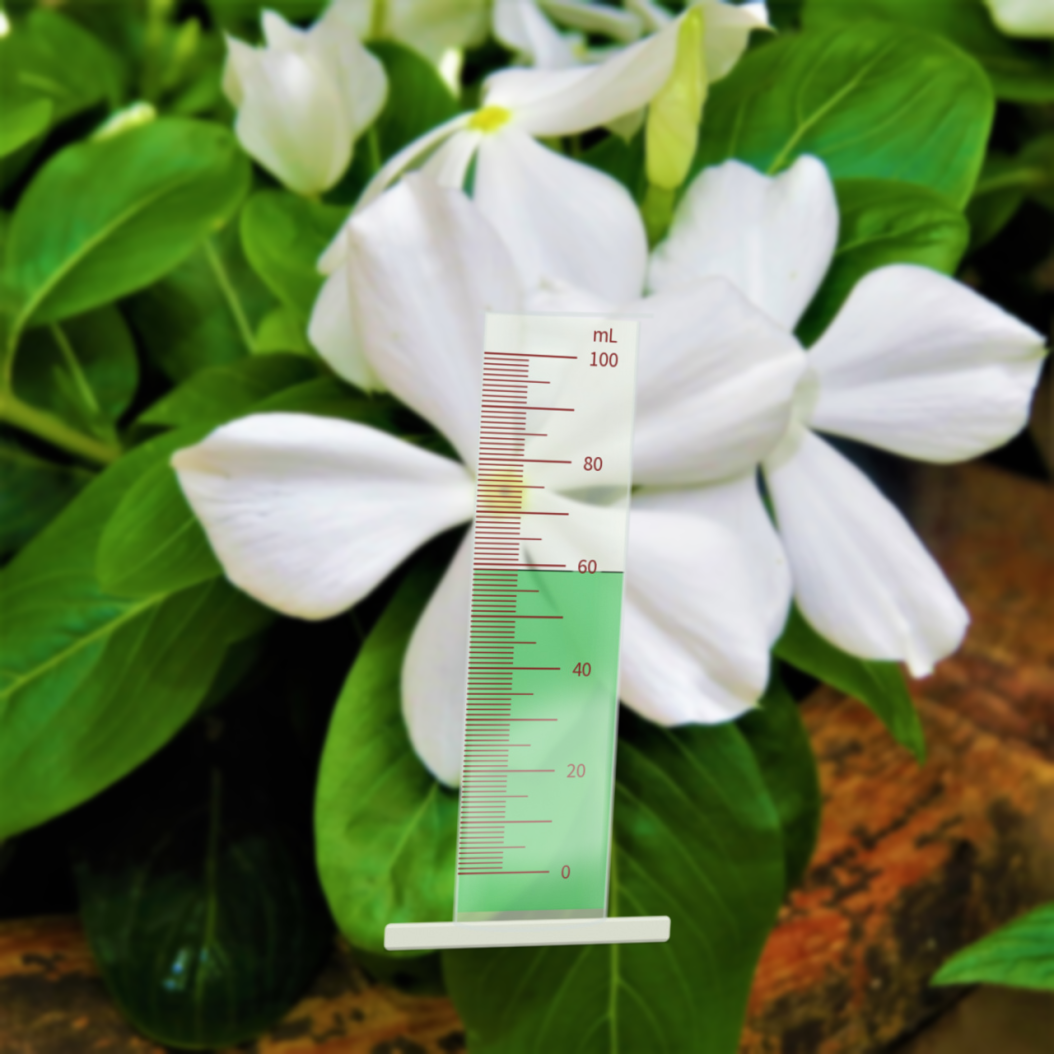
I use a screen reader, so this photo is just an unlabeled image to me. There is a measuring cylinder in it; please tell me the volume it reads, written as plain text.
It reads 59 mL
